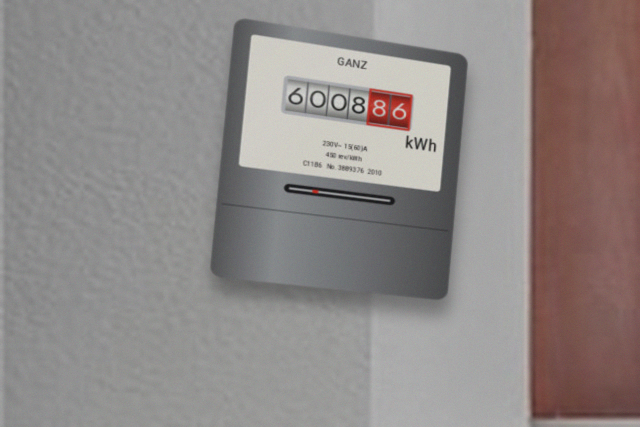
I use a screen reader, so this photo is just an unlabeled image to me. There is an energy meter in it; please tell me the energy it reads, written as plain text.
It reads 6008.86 kWh
